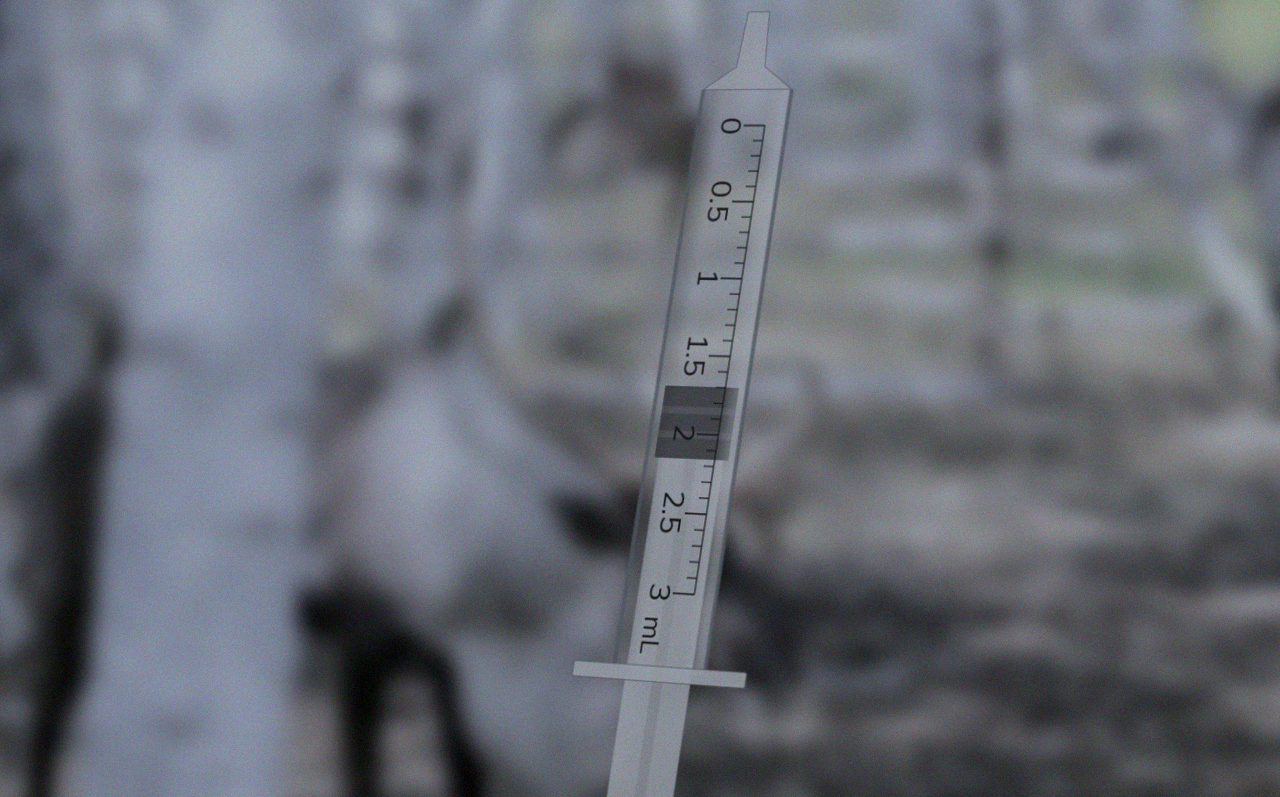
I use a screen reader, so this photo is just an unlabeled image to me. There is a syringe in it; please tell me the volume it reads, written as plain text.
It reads 1.7 mL
